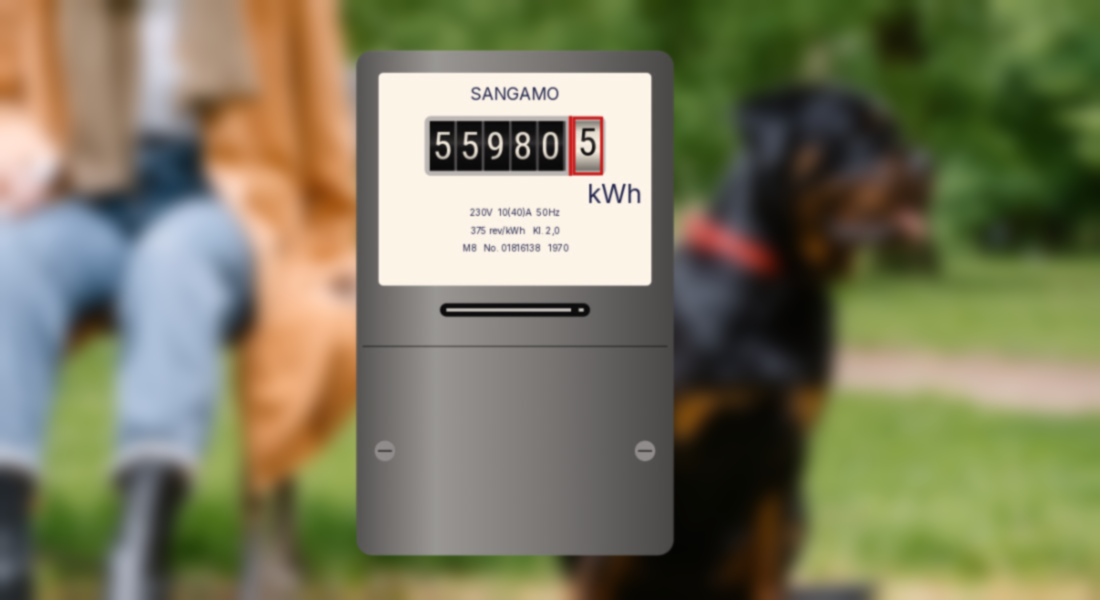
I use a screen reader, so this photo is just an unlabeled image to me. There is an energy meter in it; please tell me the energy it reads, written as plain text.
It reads 55980.5 kWh
